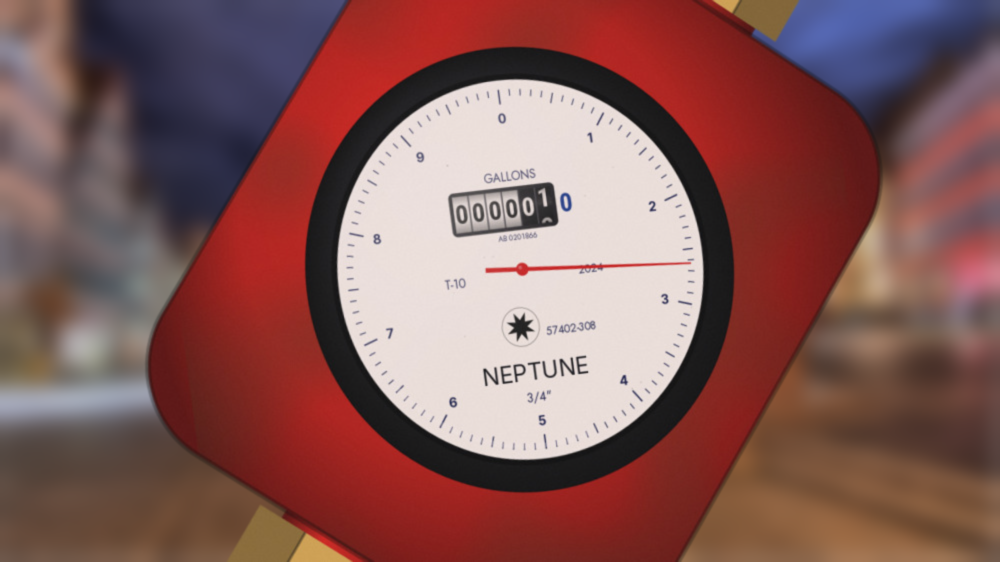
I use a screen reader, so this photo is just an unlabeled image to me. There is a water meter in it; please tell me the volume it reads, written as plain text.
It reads 12.6 gal
